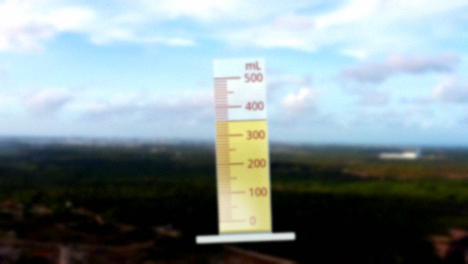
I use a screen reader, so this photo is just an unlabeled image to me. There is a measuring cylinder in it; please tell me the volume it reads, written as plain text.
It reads 350 mL
